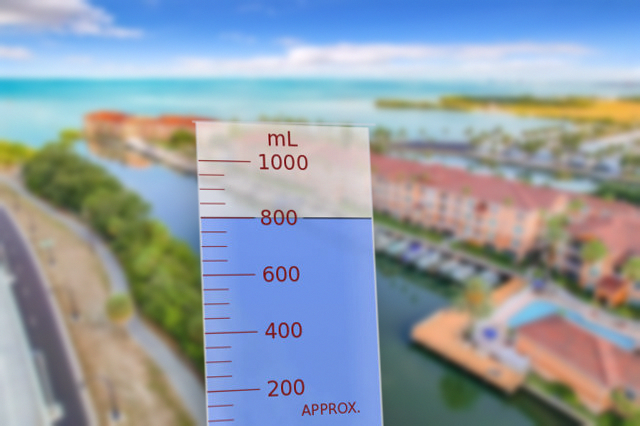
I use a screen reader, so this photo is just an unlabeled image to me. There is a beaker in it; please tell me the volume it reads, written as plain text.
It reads 800 mL
